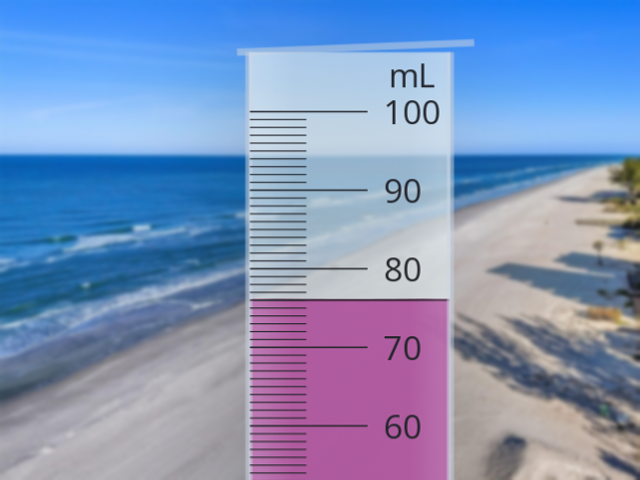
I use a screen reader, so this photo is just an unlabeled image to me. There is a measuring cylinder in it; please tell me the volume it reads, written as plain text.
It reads 76 mL
